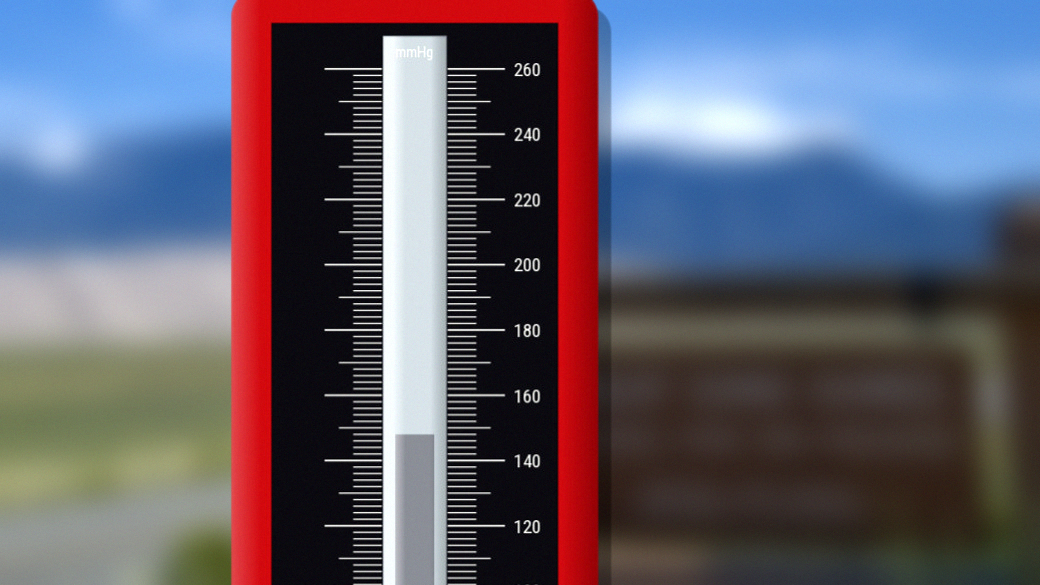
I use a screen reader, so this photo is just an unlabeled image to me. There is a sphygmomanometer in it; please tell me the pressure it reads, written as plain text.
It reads 148 mmHg
